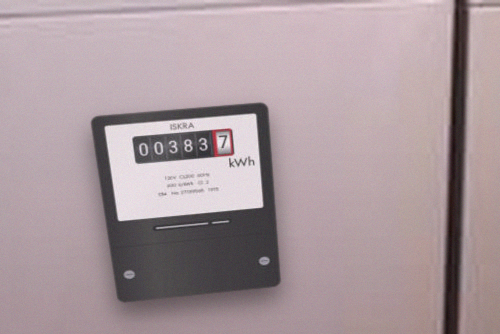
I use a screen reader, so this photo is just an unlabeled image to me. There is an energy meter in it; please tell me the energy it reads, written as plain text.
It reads 383.7 kWh
